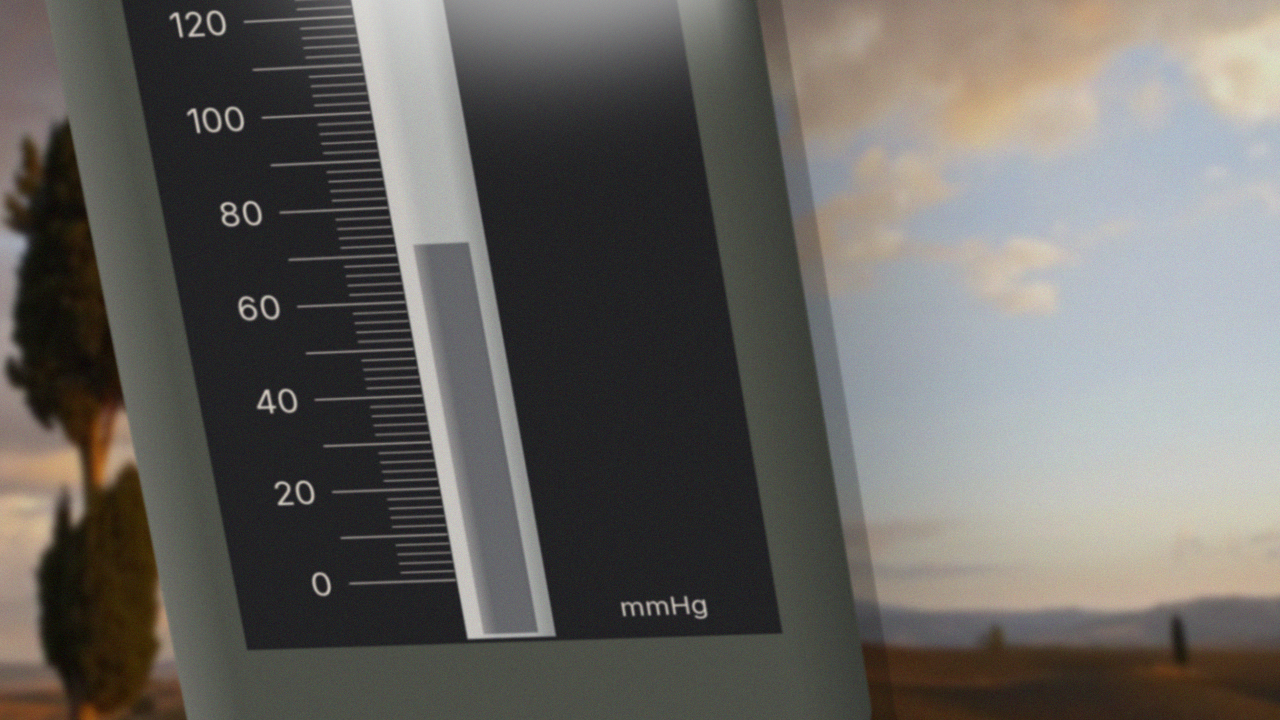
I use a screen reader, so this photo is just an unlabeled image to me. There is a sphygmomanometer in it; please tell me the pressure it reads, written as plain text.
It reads 72 mmHg
